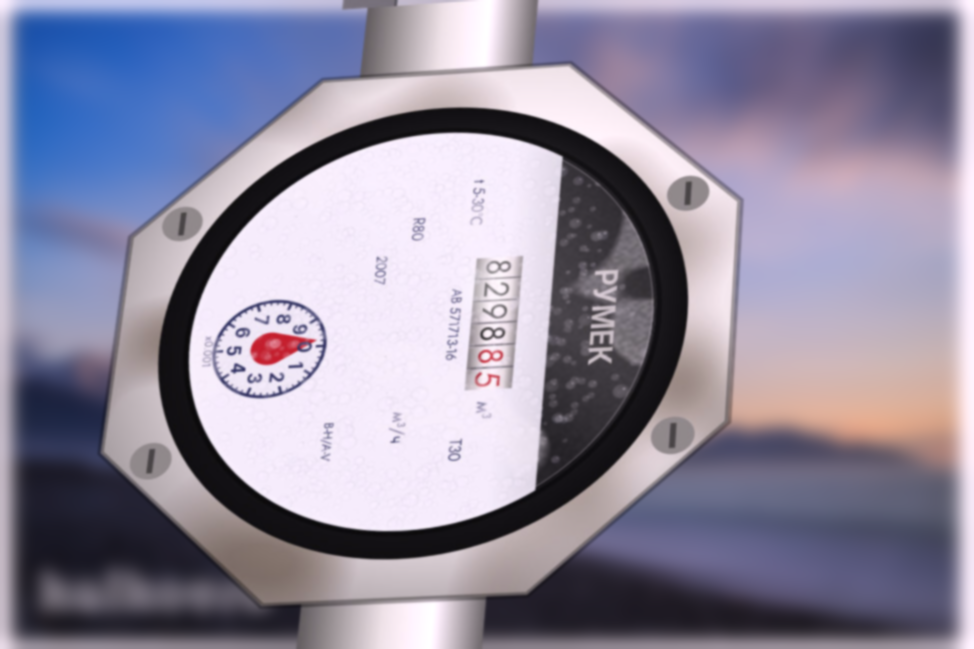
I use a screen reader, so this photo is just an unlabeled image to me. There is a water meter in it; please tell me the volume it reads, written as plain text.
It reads 8298.849 m³
